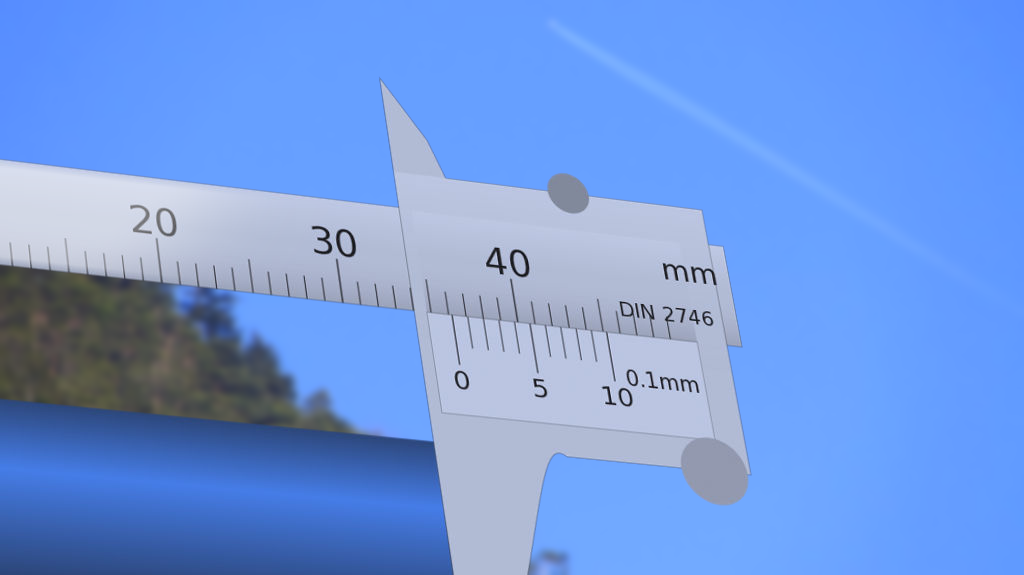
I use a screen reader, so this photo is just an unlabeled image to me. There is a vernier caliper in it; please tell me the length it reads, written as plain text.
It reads 36.2 mm
